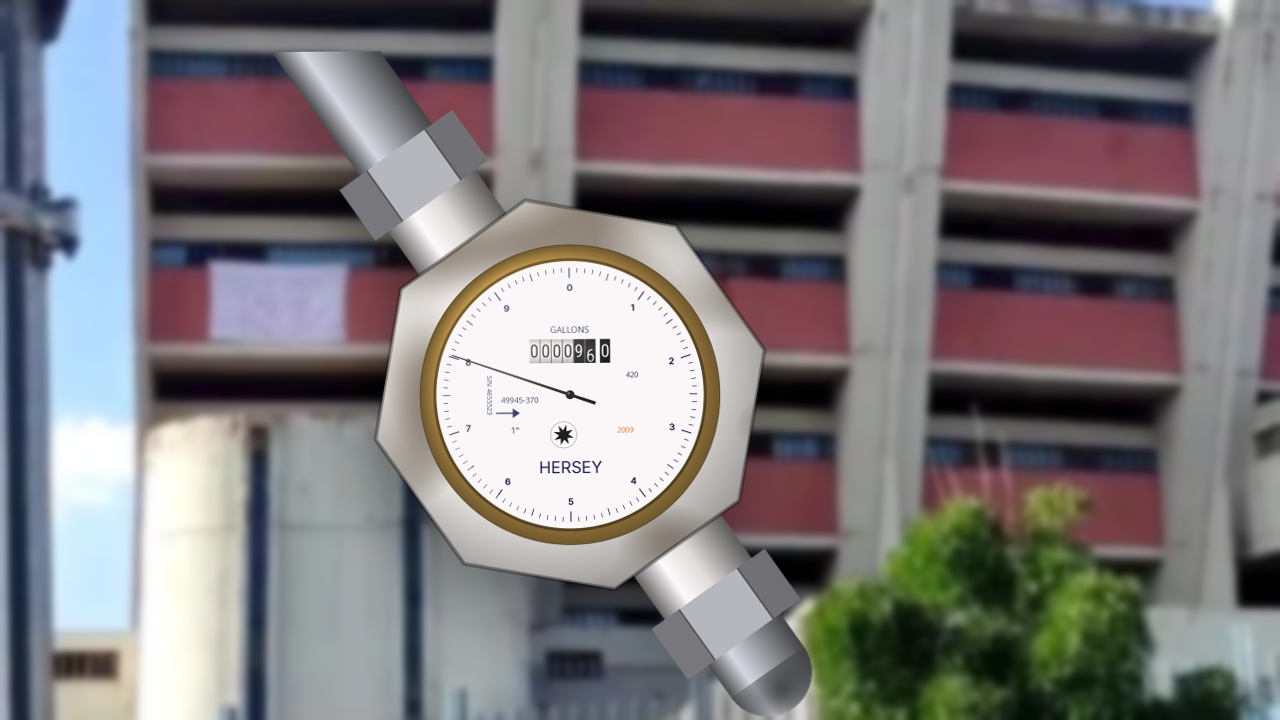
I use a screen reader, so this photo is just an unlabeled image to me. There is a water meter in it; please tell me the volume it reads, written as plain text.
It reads 958.0 gal
